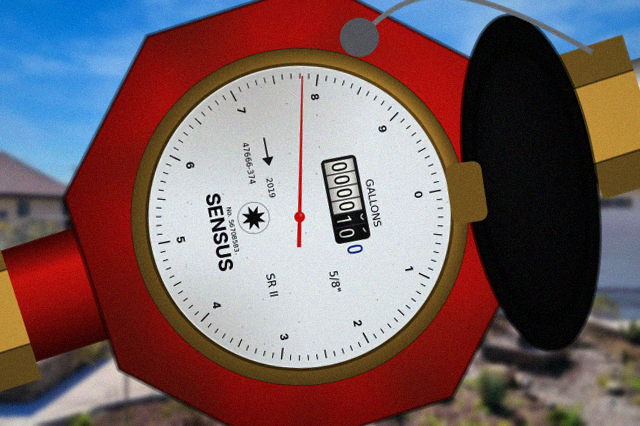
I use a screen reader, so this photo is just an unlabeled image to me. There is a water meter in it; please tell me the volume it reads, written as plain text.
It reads 97.8 gal
